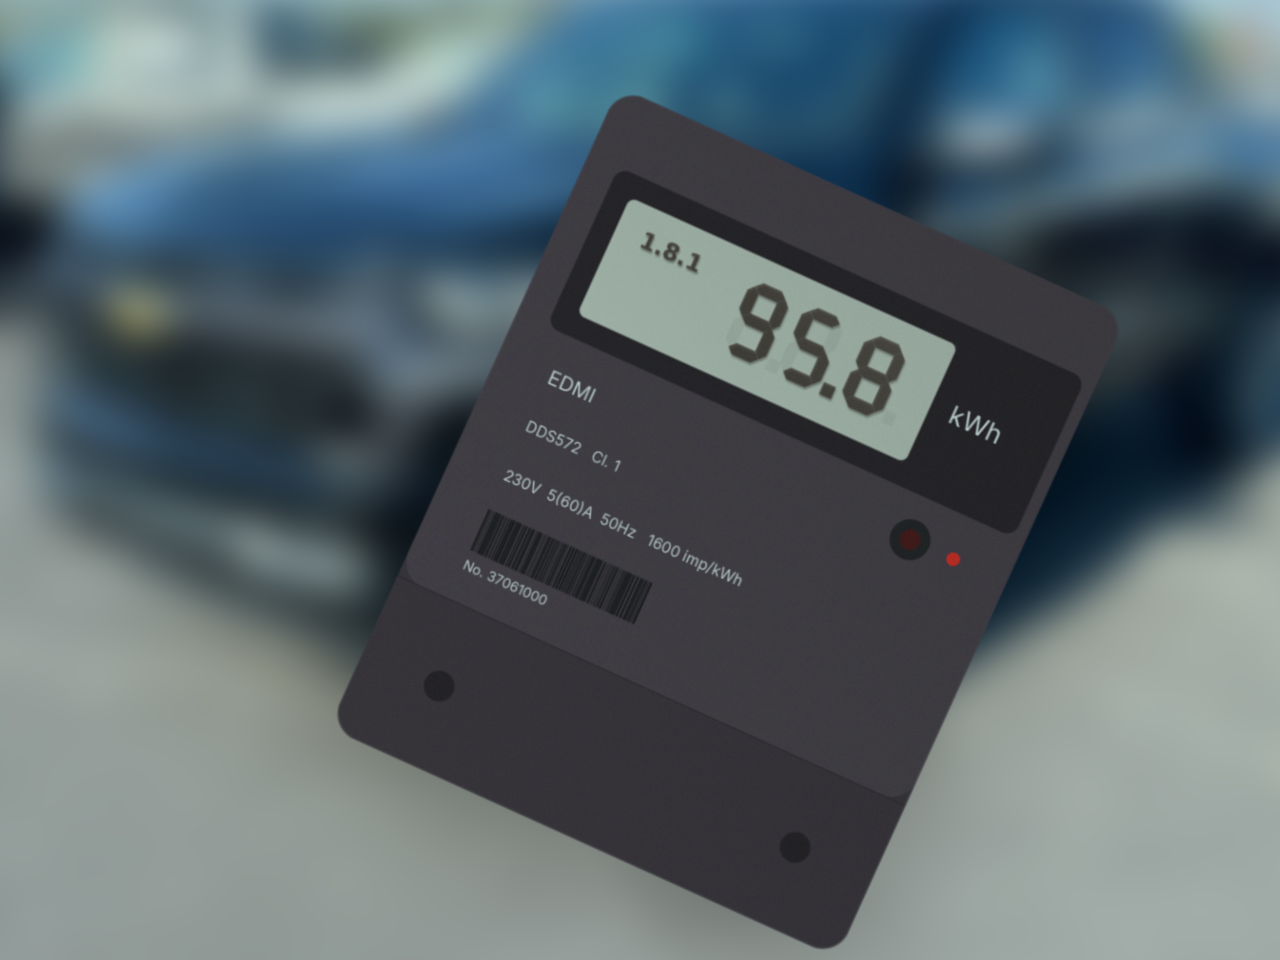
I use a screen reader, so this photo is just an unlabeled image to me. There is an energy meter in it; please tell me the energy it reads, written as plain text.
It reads 95.8 kWh
